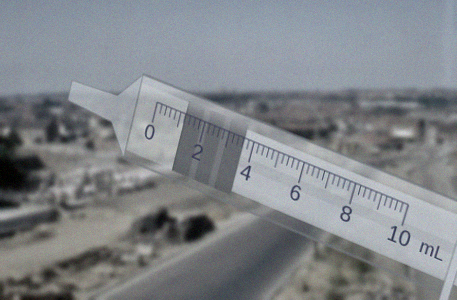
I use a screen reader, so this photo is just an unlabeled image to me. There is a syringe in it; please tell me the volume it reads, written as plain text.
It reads 1.2 mL
